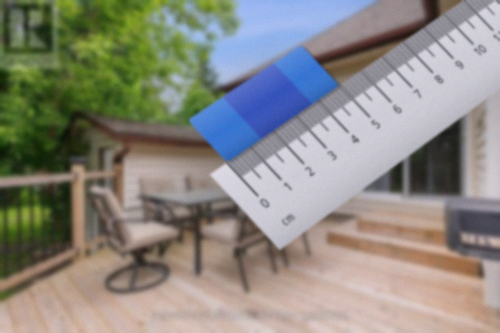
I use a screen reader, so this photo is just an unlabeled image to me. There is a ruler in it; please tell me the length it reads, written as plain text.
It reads 5 cm
